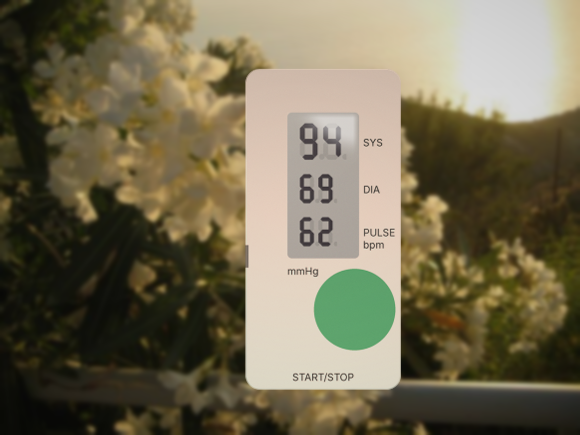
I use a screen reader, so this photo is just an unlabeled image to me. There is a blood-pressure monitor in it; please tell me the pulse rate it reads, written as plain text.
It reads 62 bpm
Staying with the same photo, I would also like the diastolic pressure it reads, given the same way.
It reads 69 mmHg
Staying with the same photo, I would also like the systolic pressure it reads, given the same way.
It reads 94 mmHg
